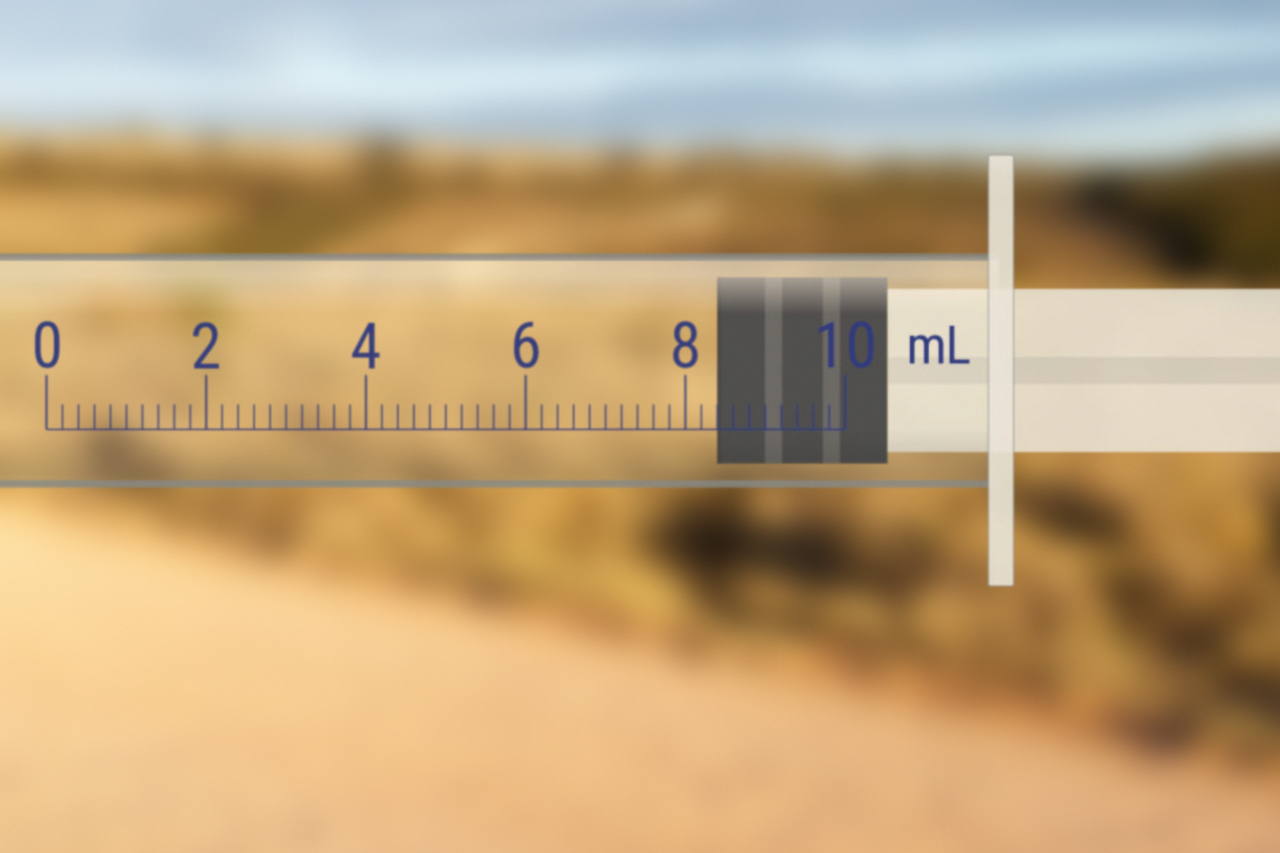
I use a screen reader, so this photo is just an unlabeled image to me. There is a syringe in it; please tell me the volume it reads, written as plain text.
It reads 8.4 mL
